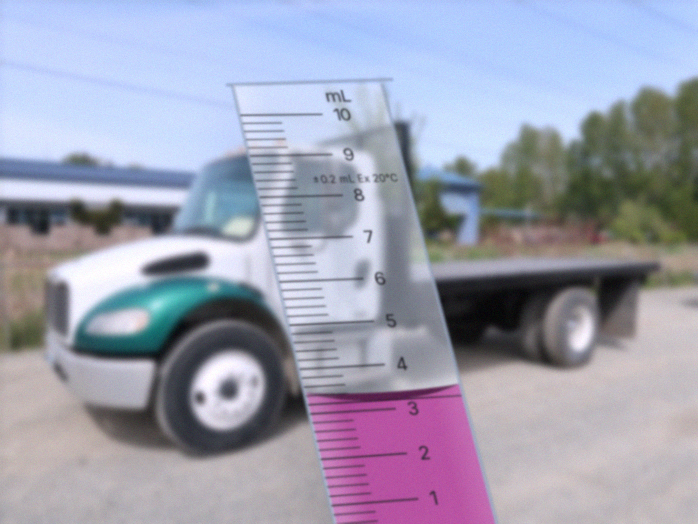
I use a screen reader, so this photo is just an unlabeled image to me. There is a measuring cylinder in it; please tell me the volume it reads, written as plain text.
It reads 3.2 mL
